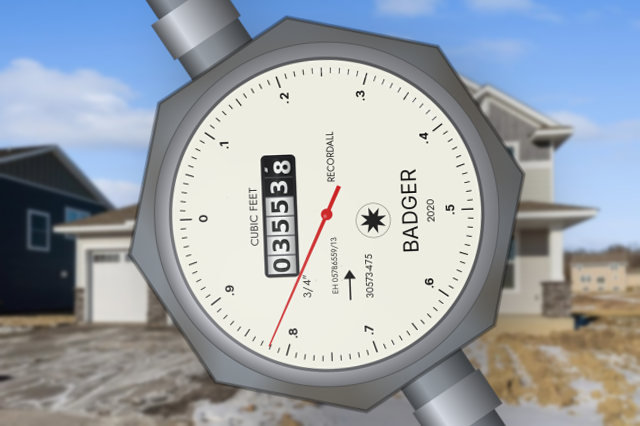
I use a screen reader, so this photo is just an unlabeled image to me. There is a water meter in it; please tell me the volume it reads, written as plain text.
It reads 35537.82 ft³
